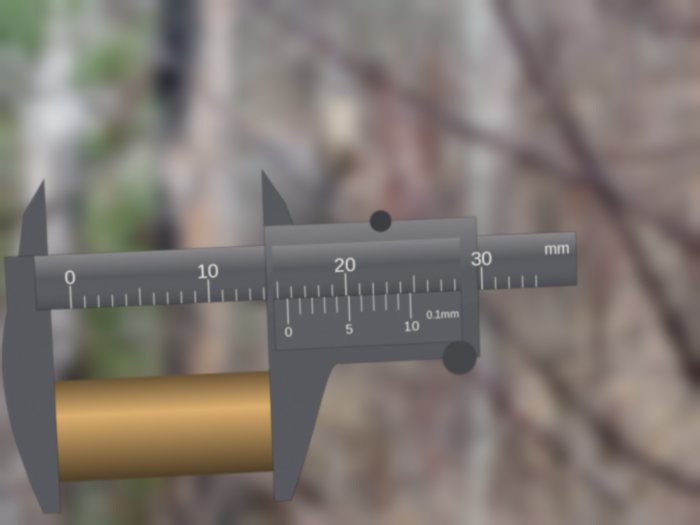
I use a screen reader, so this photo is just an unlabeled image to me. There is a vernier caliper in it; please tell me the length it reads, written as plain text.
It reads 15.7 mm
